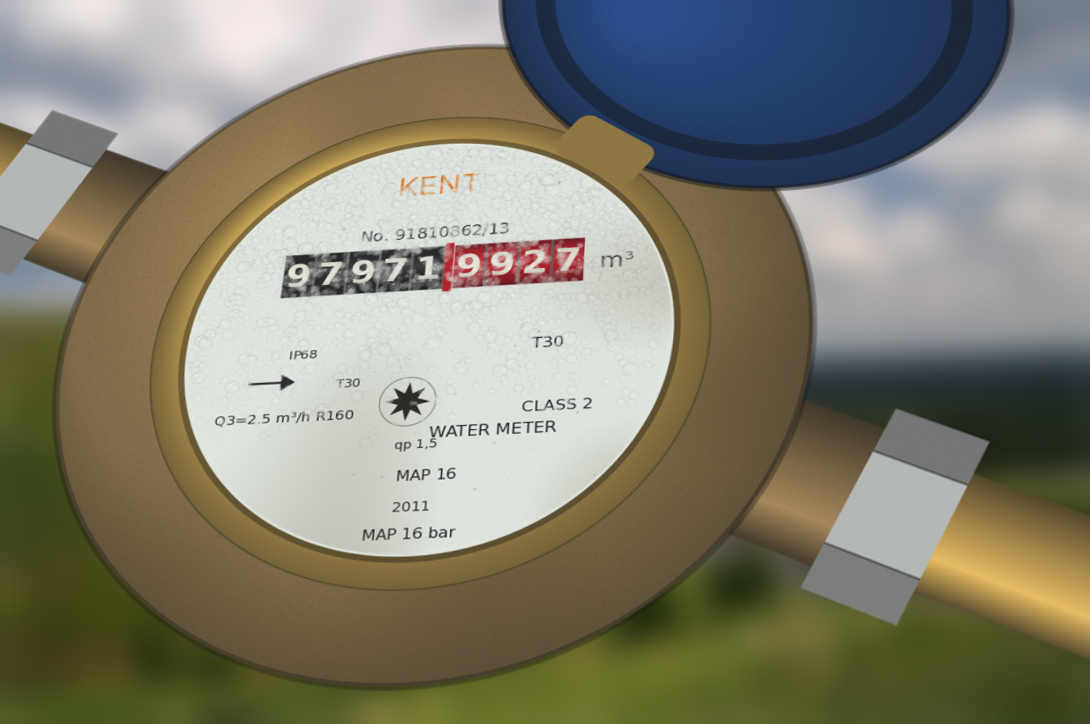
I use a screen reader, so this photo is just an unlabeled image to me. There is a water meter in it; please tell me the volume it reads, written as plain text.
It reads 97971.9927 m³
